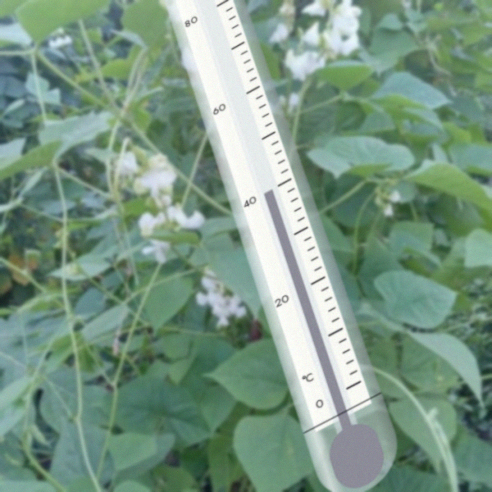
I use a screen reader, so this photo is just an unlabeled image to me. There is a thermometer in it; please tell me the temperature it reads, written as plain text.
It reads 40 °C
